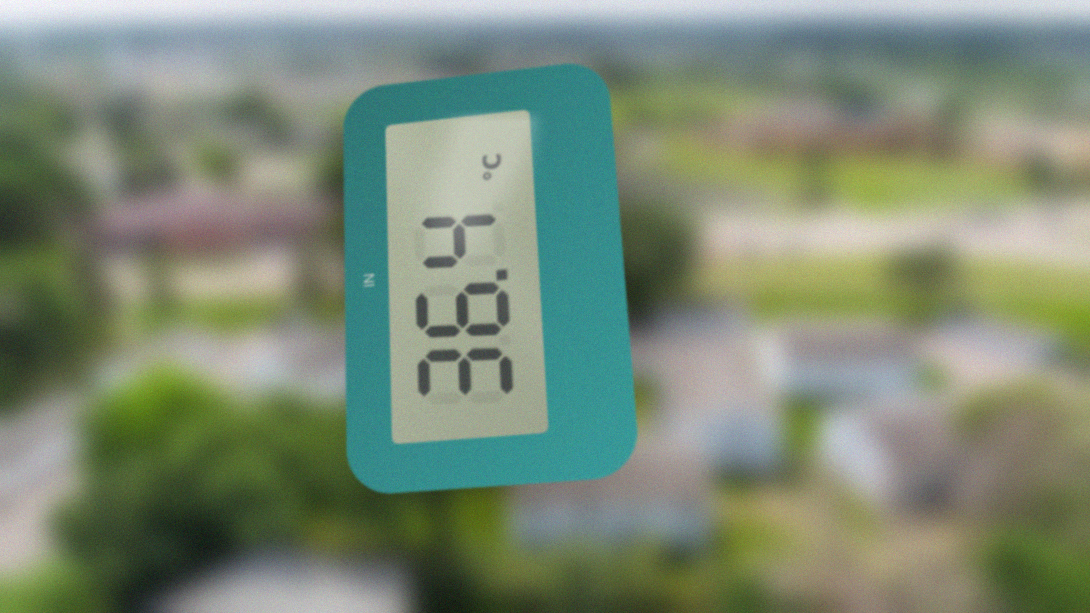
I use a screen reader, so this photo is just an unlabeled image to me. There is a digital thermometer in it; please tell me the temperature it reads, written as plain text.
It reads 36.4 °C
